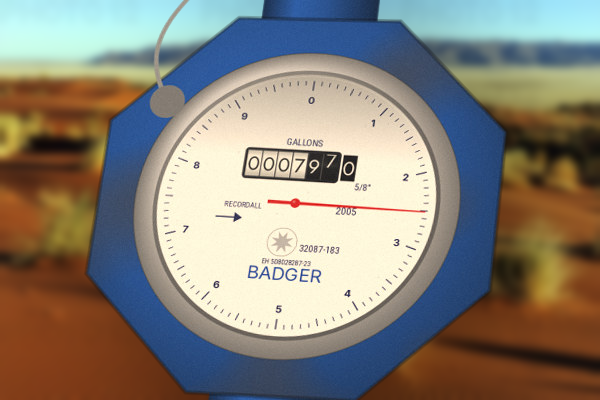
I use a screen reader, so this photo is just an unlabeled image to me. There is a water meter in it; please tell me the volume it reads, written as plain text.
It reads 7972.5 gal
